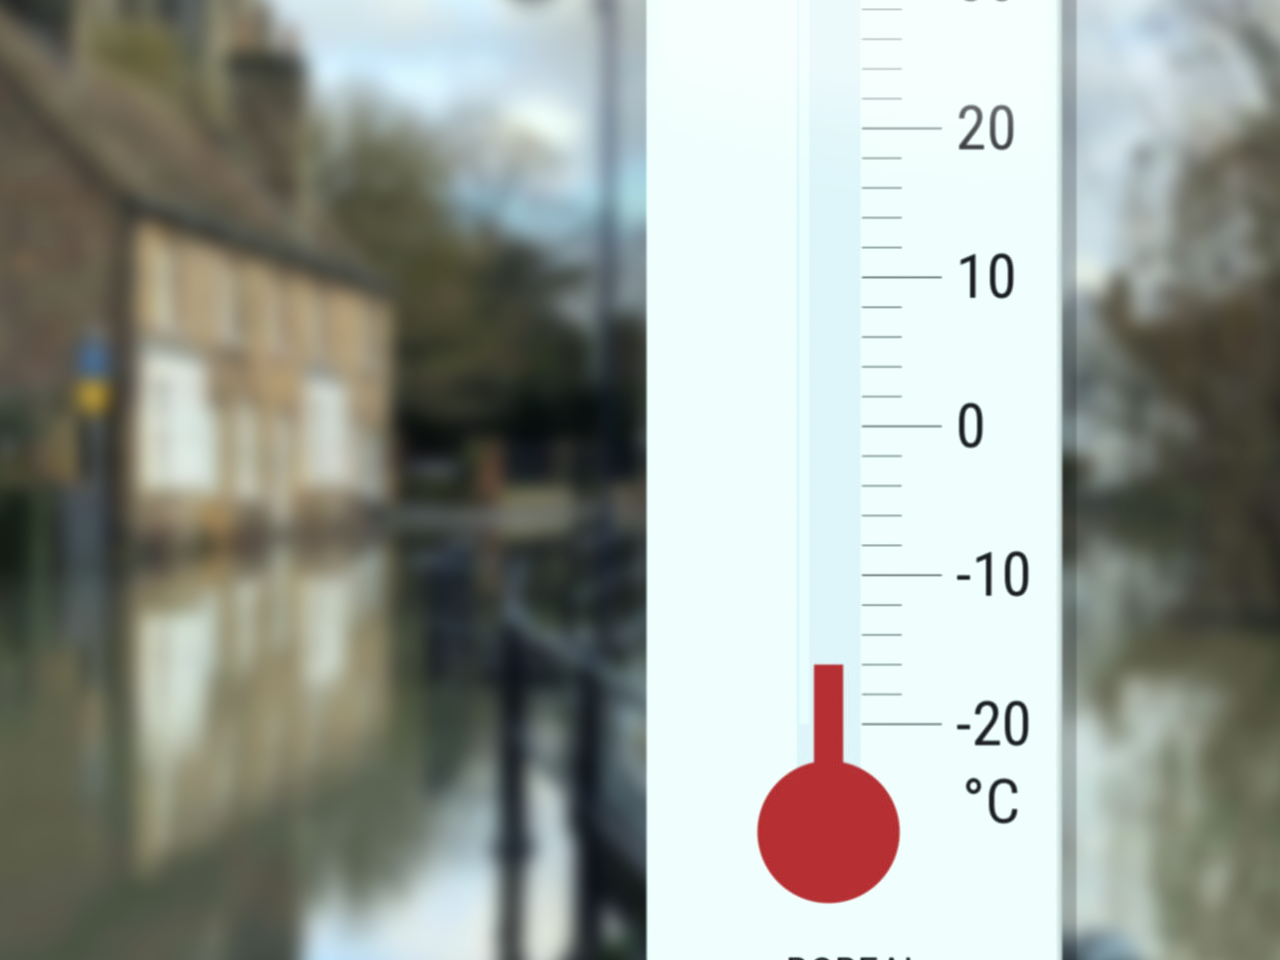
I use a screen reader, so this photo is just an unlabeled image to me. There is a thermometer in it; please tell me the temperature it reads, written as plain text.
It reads -16 °C
